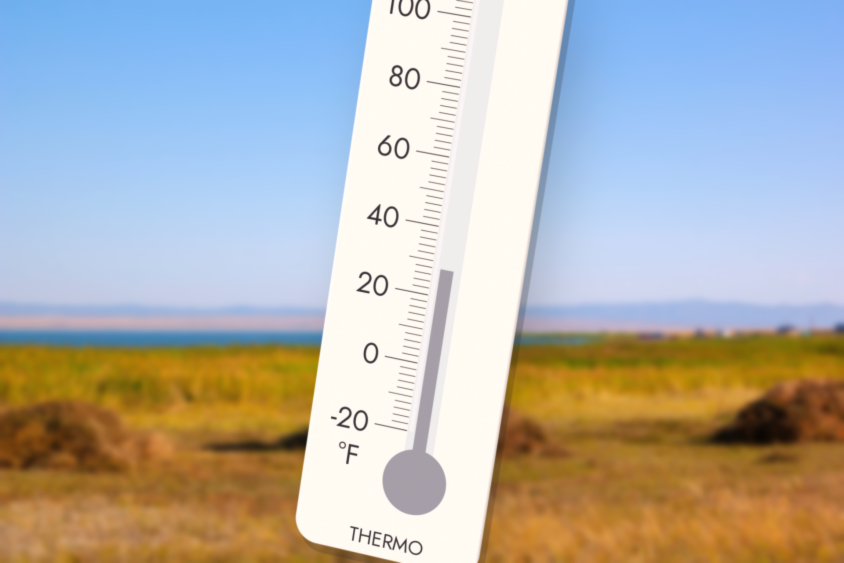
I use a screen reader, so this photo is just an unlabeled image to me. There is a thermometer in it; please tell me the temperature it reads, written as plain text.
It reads 28 °F
